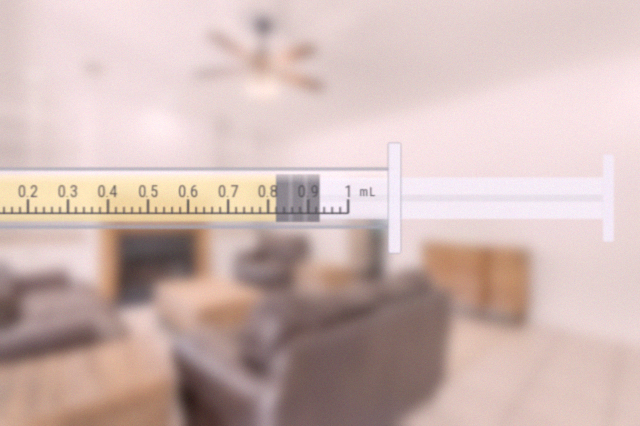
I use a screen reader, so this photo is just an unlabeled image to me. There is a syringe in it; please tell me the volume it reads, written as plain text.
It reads 0.82 mL
